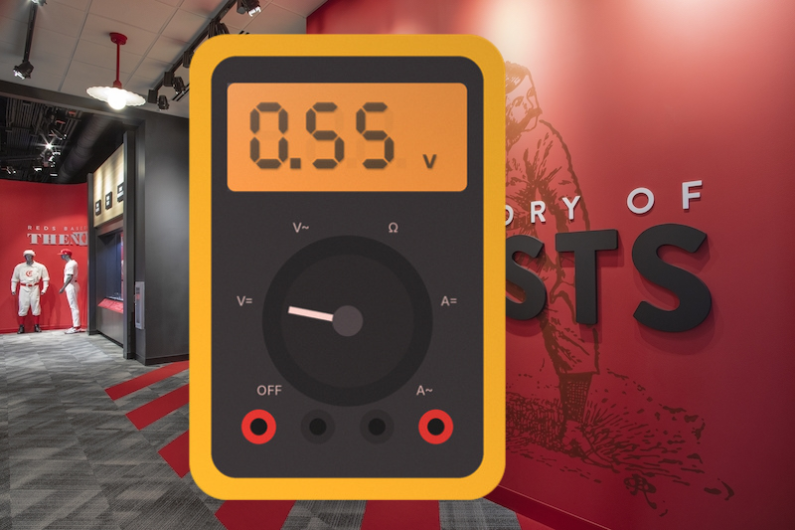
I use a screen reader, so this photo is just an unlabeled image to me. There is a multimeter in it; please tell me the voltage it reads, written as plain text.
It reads 0.55 V
